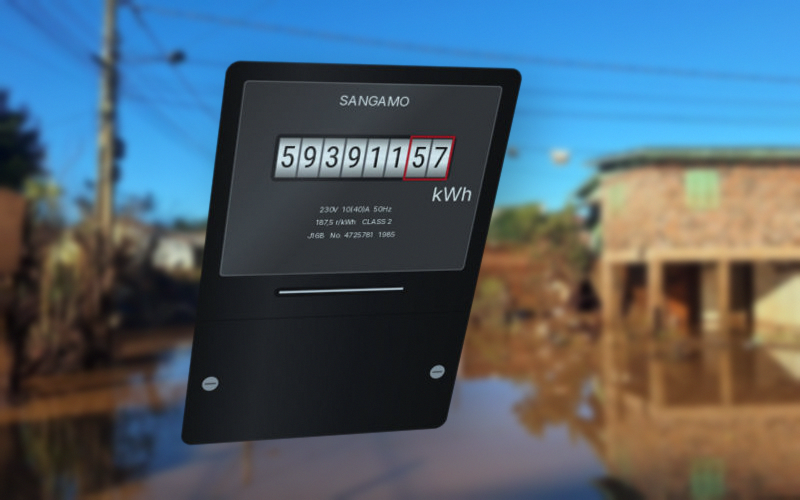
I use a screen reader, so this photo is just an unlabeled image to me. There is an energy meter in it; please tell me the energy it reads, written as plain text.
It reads 593911.57 kWh
